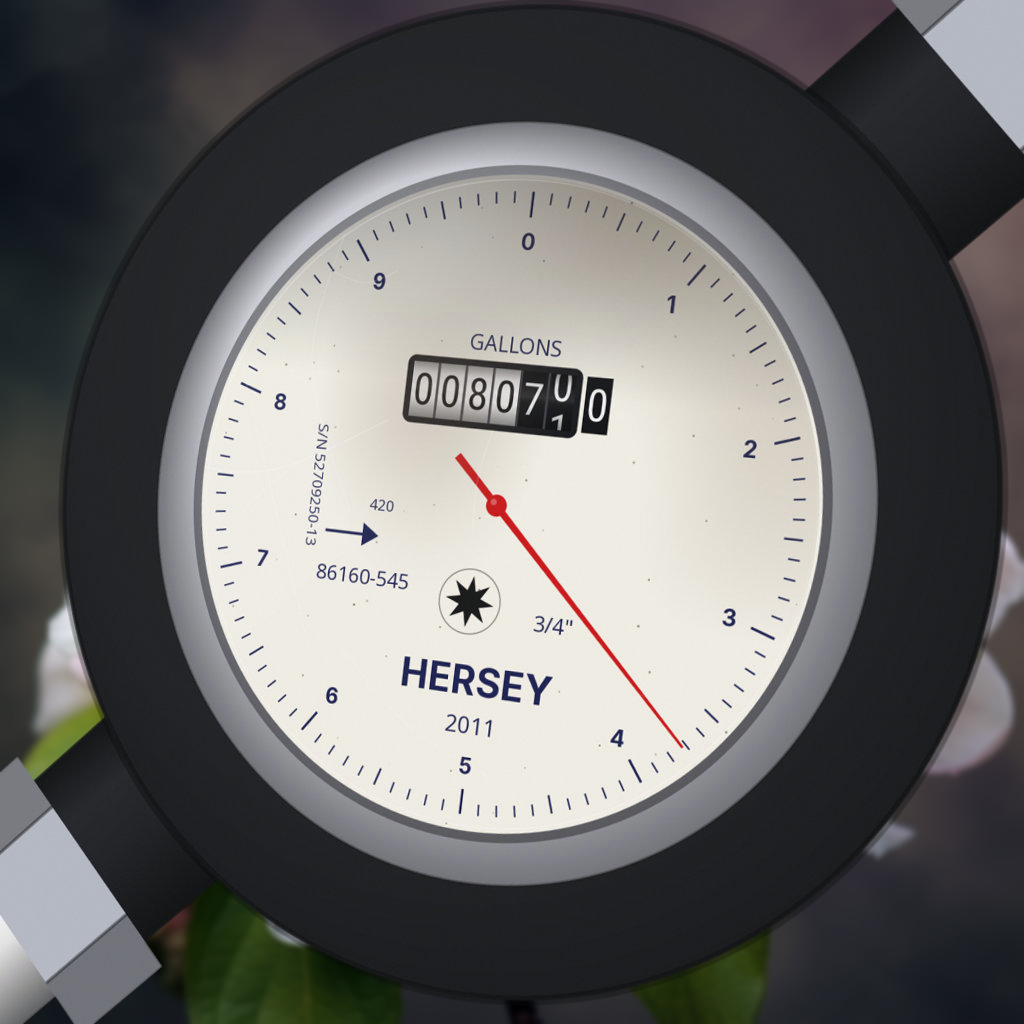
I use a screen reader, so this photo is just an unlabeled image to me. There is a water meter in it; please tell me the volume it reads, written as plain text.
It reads 80703.7 gal
